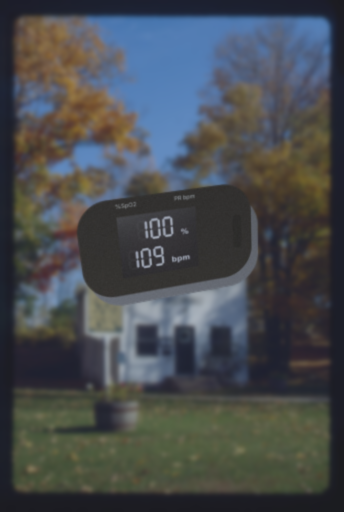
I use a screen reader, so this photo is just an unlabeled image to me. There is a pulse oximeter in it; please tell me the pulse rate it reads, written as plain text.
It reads 109 bpm
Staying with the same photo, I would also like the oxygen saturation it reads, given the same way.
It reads 100 %
